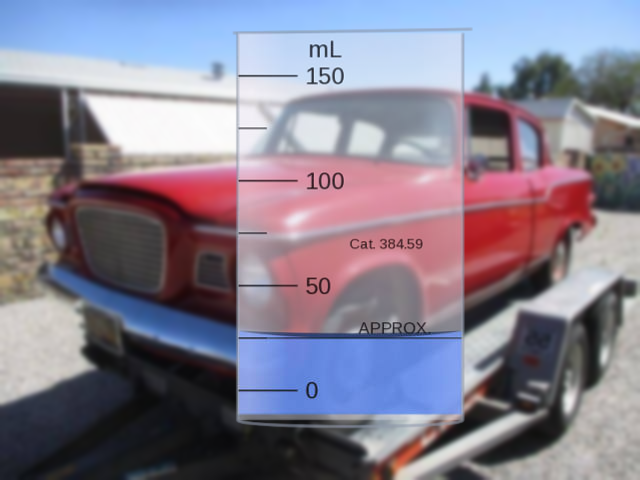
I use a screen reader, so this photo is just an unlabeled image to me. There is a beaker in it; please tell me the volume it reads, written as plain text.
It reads 25 mL
